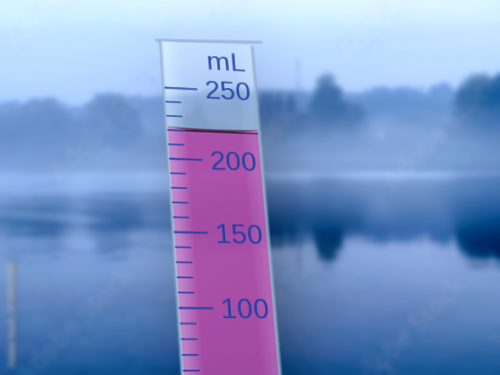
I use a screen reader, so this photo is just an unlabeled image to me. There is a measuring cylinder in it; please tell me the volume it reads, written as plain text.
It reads 220 mL
